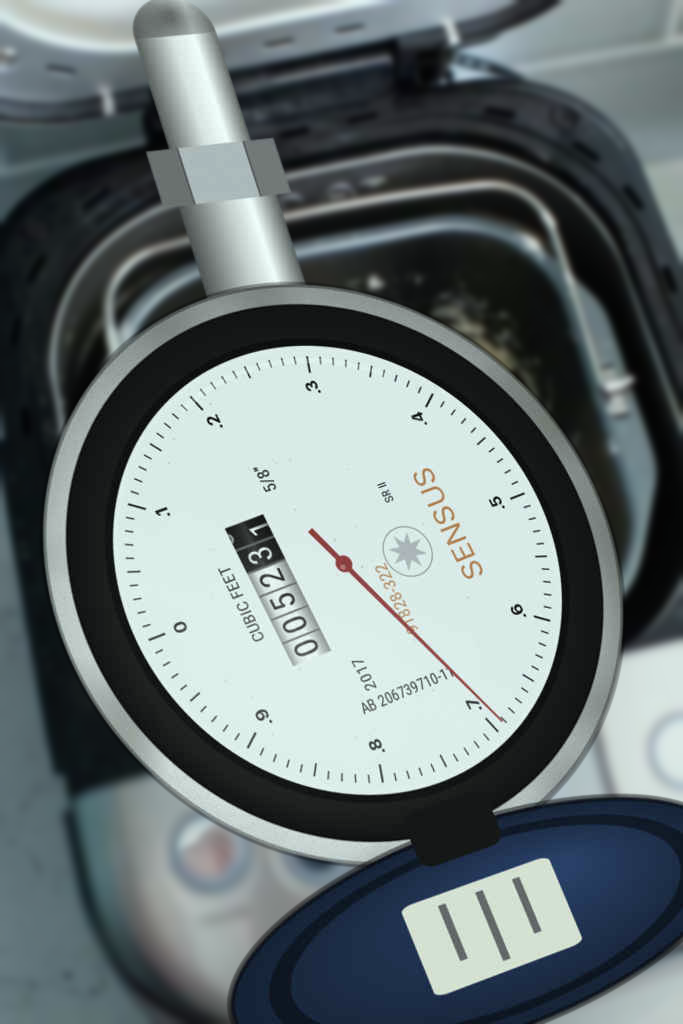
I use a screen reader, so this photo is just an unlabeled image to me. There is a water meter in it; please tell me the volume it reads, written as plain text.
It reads 5230.69 ft³
